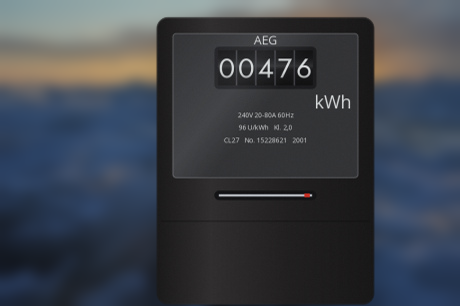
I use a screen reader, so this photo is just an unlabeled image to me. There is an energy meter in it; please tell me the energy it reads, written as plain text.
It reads 476 kWh
